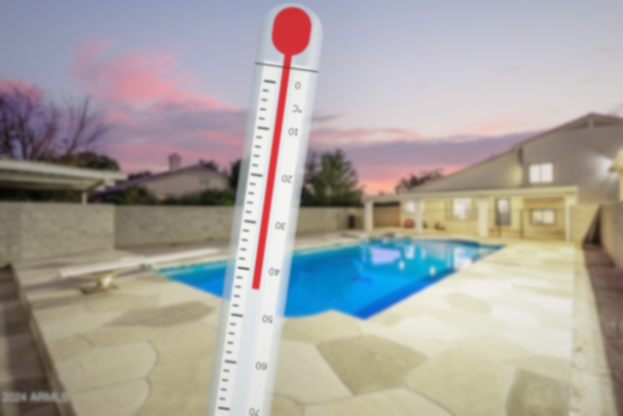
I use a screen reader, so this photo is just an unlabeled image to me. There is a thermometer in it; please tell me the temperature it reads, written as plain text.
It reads 44 °C
